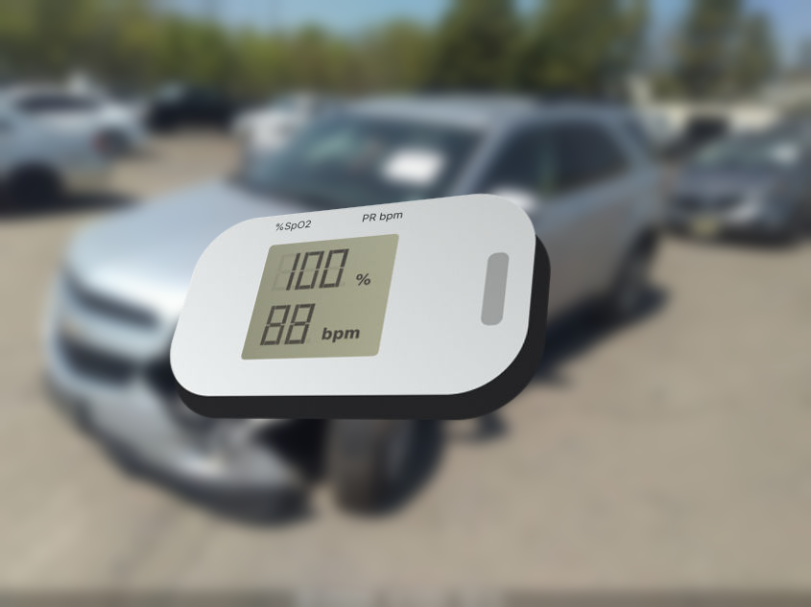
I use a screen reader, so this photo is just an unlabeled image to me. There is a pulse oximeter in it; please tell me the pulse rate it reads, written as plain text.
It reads 88 bpm
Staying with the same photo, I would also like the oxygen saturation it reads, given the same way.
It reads 100 %
